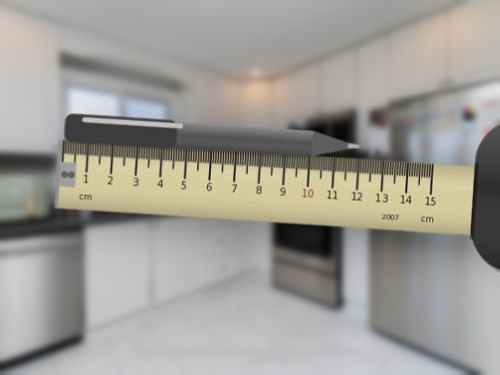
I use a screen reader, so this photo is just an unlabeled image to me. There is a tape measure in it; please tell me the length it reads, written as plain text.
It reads 12 cm
